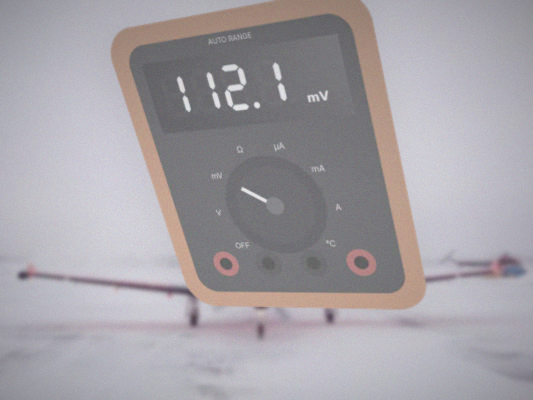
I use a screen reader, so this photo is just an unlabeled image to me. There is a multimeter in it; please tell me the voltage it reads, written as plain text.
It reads 112.1 mV
